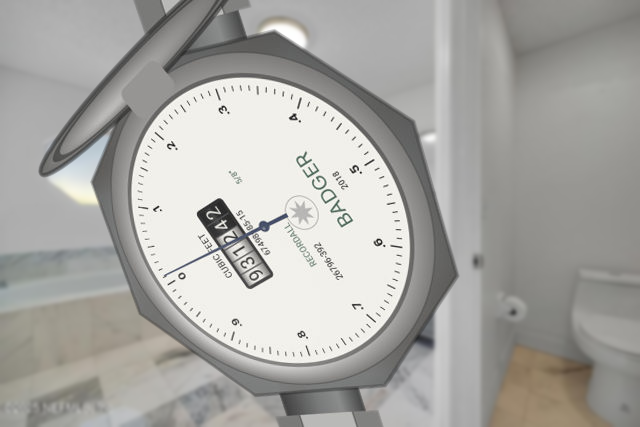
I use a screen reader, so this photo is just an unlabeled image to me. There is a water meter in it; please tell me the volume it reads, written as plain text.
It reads 931242.01 ft³
